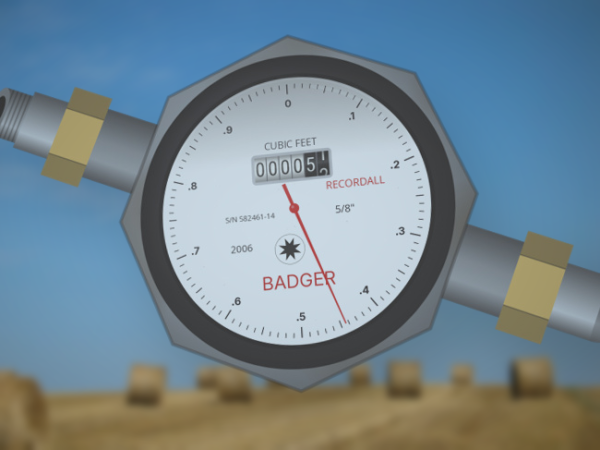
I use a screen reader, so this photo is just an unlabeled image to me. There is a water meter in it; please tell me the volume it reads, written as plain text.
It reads 51.44 ft³
